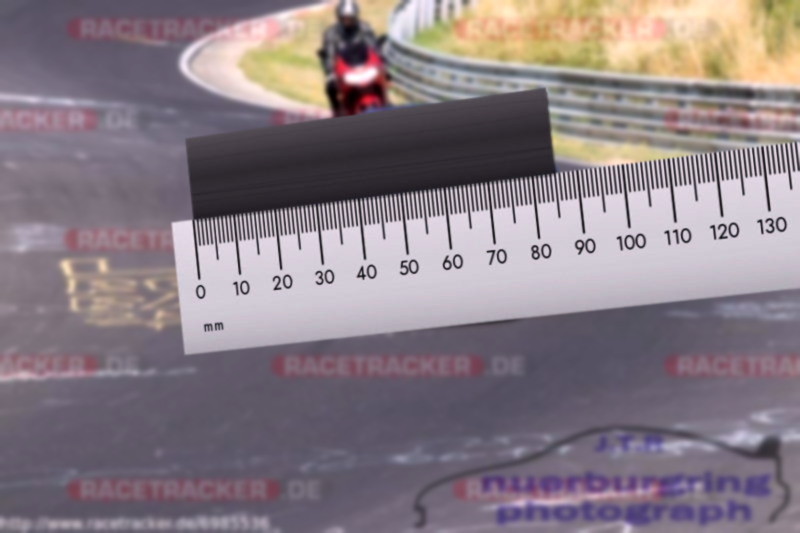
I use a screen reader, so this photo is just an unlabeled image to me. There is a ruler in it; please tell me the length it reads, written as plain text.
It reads 85 mm
